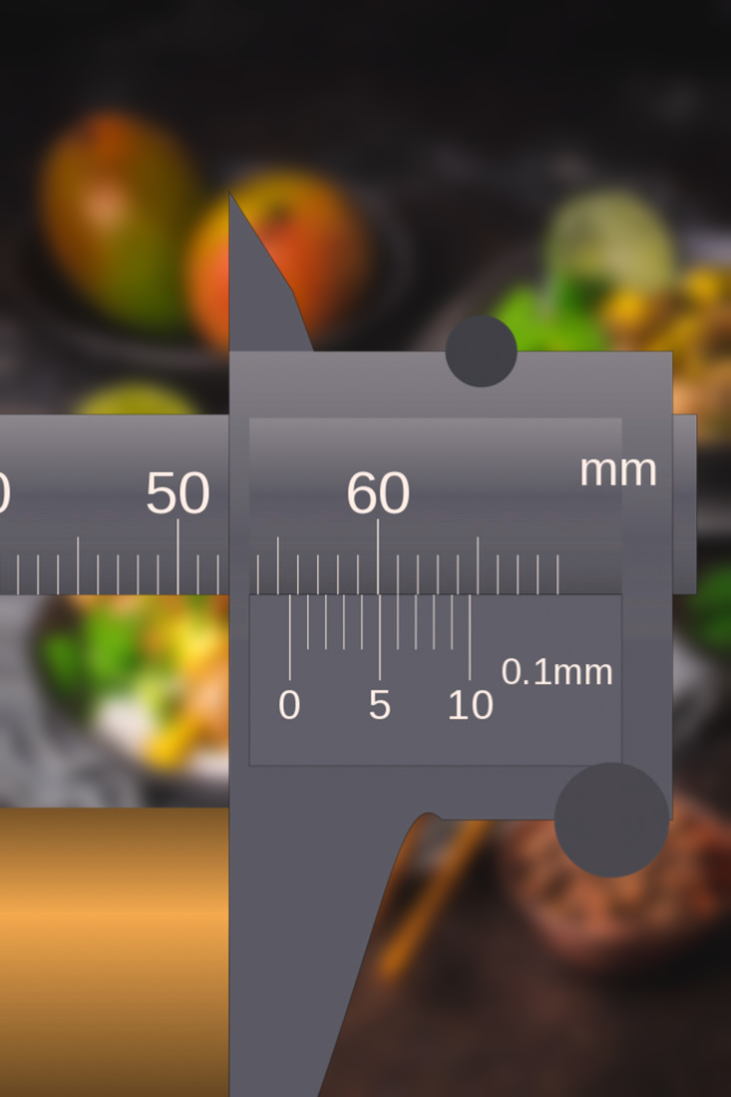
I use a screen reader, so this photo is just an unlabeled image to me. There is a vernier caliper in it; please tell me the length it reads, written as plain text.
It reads 55.6 mm
